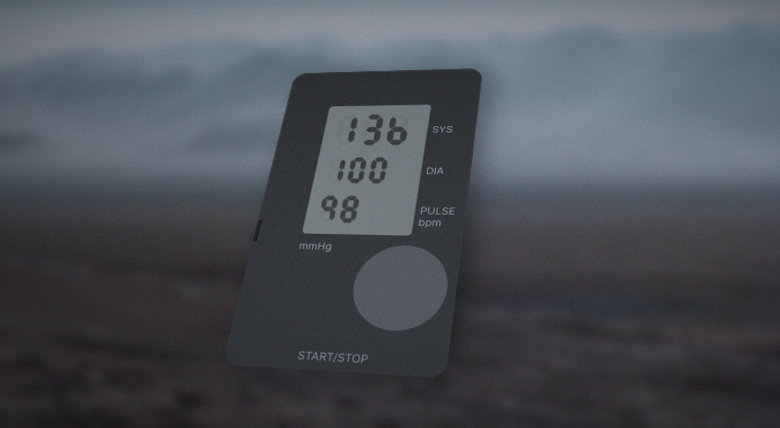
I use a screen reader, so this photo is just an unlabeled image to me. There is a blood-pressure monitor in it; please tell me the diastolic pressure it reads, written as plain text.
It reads 100 mmHg
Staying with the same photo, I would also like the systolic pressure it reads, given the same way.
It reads 136 mmHg
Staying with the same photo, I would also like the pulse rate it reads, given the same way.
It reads 98 bpm
